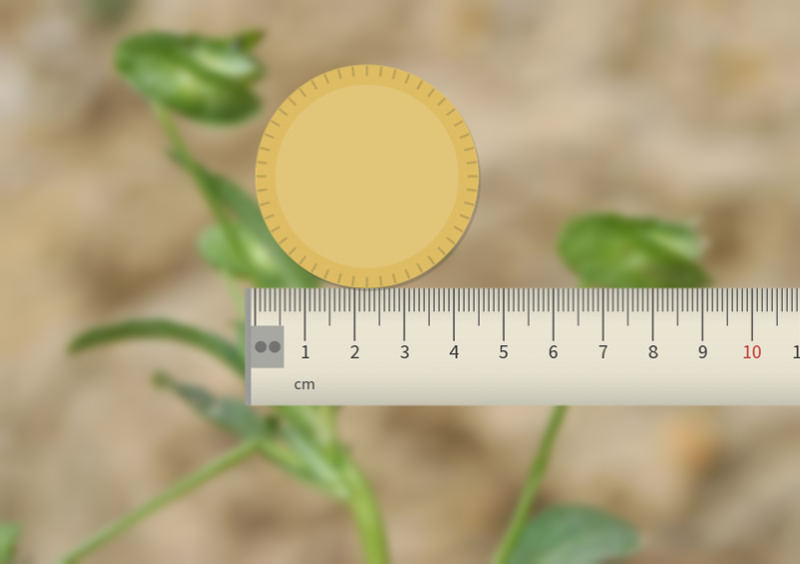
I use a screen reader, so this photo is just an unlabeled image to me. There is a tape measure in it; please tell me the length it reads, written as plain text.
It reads 4.5 cm
